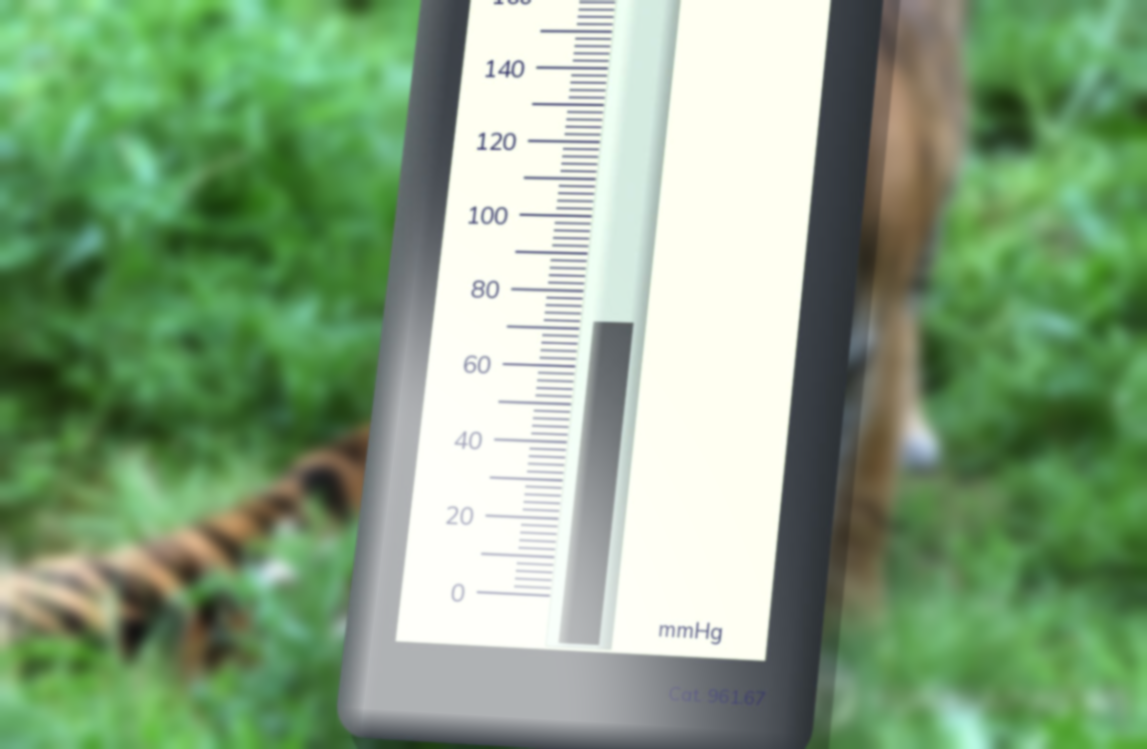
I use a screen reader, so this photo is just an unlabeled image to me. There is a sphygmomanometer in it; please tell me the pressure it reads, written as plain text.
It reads 72 mmHg
